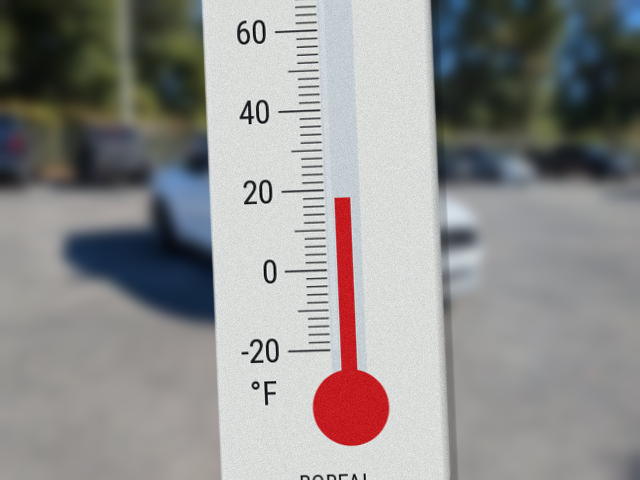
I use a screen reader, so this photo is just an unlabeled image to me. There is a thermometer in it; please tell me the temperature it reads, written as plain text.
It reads 18 °F
